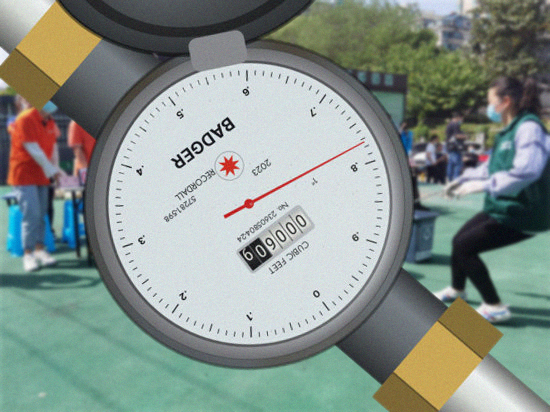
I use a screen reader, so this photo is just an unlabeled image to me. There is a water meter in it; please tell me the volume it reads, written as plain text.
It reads 608.77 ft³
